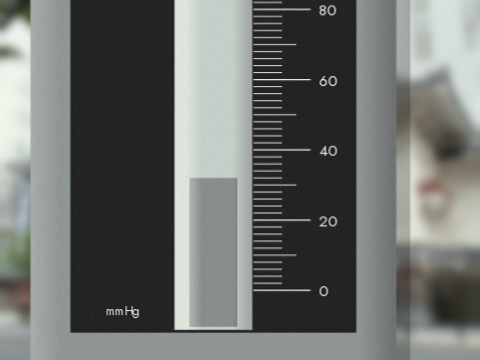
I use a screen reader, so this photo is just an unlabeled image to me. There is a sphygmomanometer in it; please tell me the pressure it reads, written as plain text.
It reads 32 mmHg
